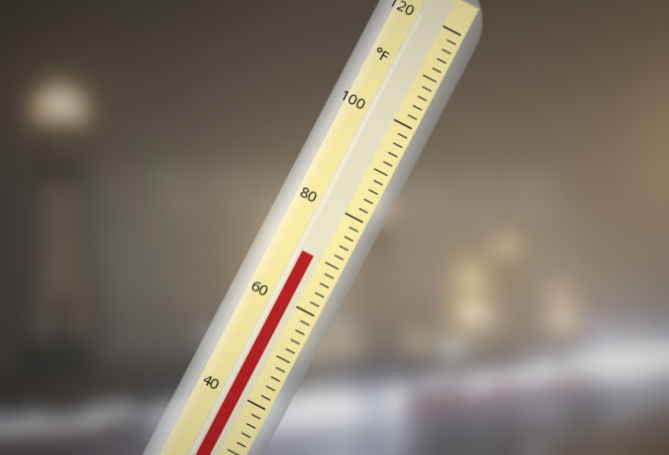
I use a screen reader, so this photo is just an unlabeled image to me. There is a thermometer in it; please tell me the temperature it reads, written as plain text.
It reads 70 °F
